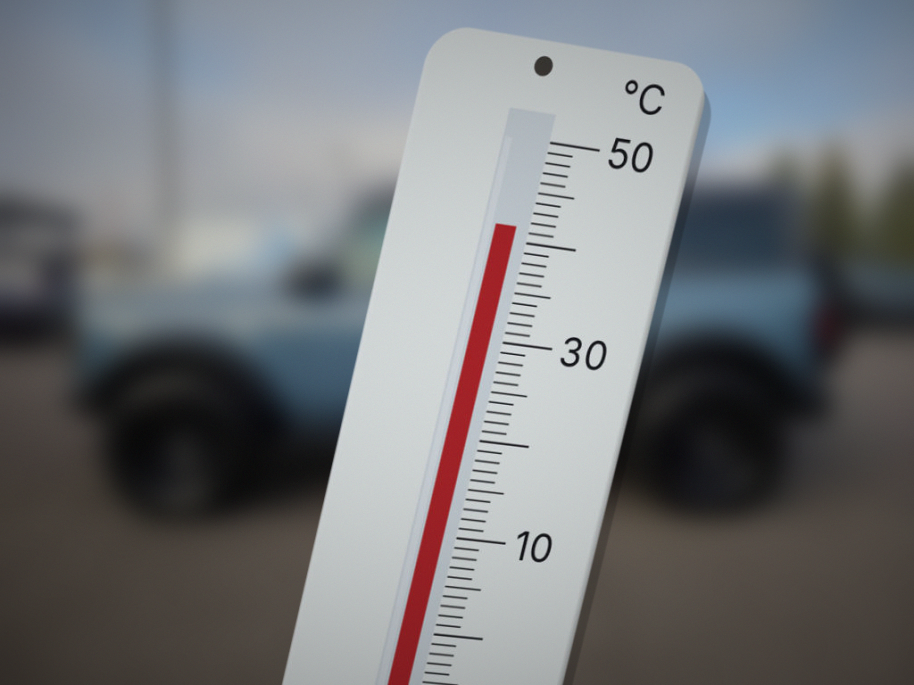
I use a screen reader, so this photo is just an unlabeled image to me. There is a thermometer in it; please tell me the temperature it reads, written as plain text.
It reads 41.5 °C
